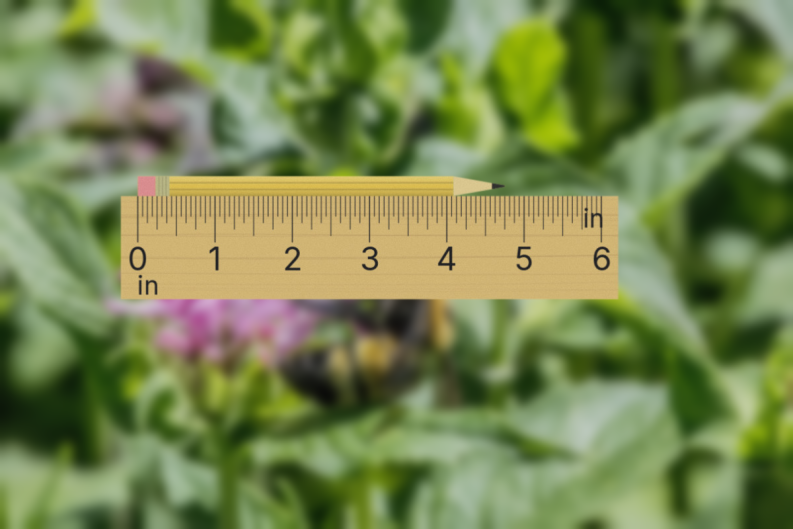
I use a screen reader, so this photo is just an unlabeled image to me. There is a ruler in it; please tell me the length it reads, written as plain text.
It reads 4.75 in
